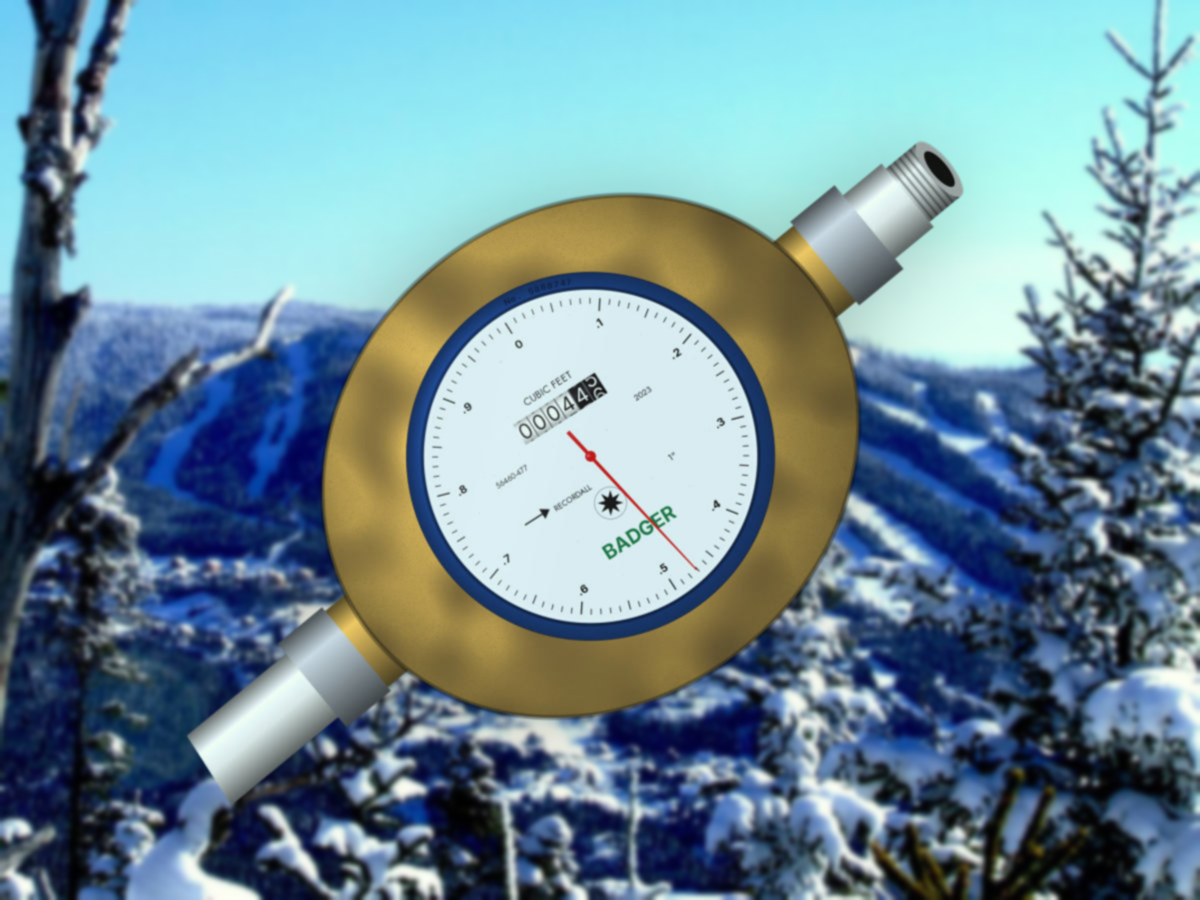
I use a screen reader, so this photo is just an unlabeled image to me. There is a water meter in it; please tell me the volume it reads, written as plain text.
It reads 445.47 ft³
